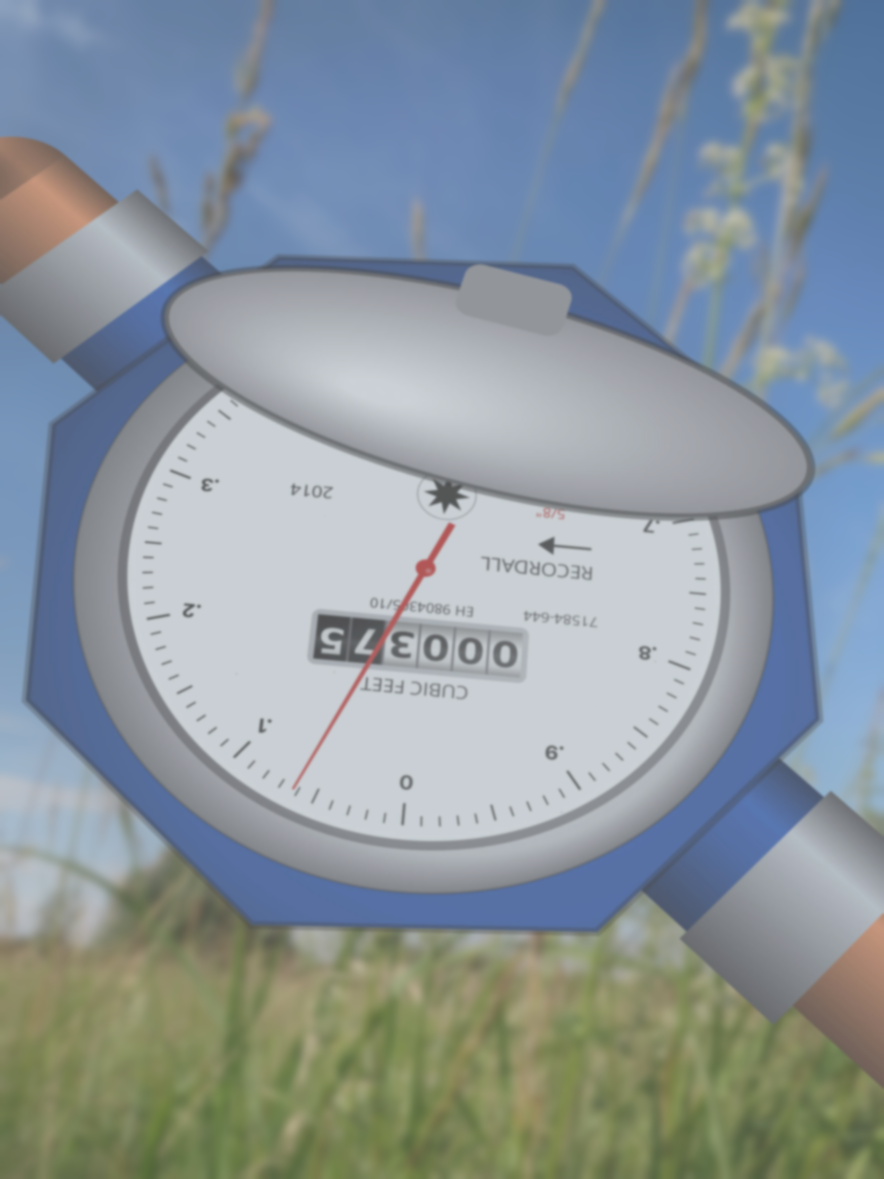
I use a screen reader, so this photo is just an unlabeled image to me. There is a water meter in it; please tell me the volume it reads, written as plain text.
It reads 375.06 ft³
